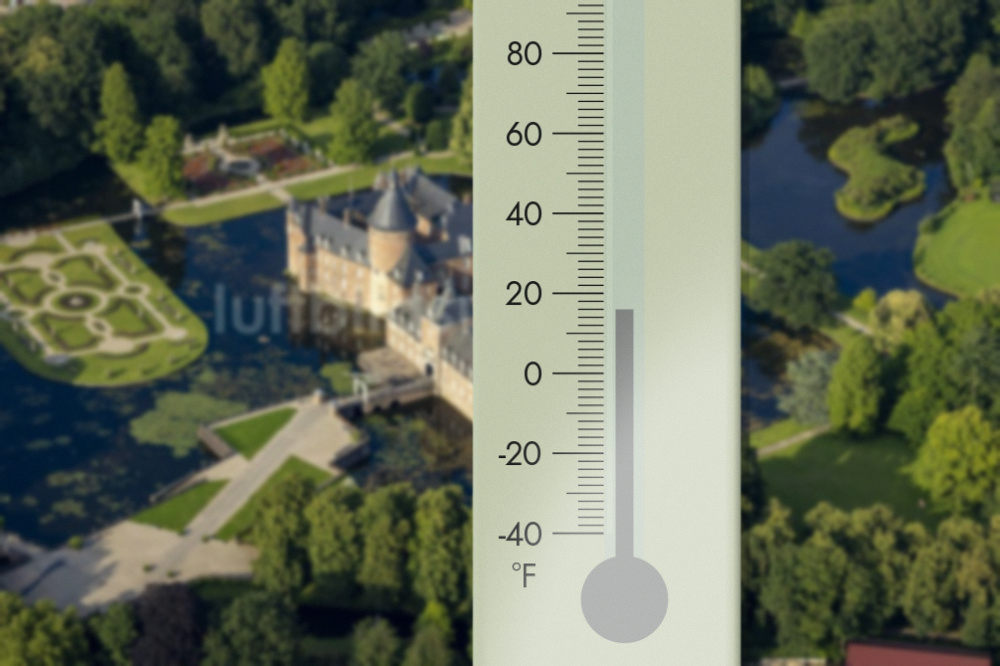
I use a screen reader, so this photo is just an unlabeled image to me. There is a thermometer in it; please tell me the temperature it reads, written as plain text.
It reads 16 °F
